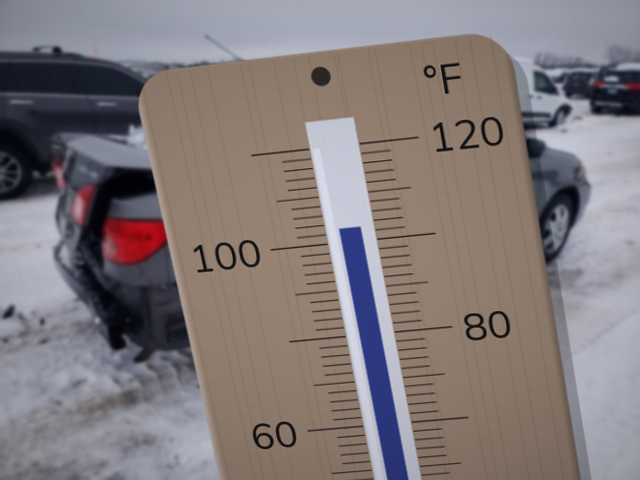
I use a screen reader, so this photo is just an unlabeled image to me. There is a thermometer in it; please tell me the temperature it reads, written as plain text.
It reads 103 °F
